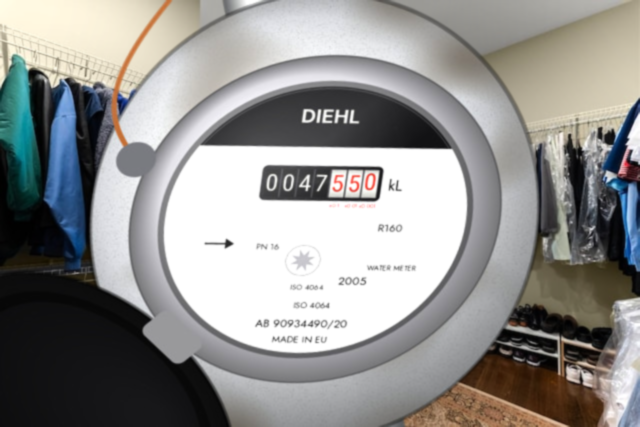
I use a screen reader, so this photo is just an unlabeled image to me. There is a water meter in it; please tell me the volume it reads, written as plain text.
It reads 47.550 kL
